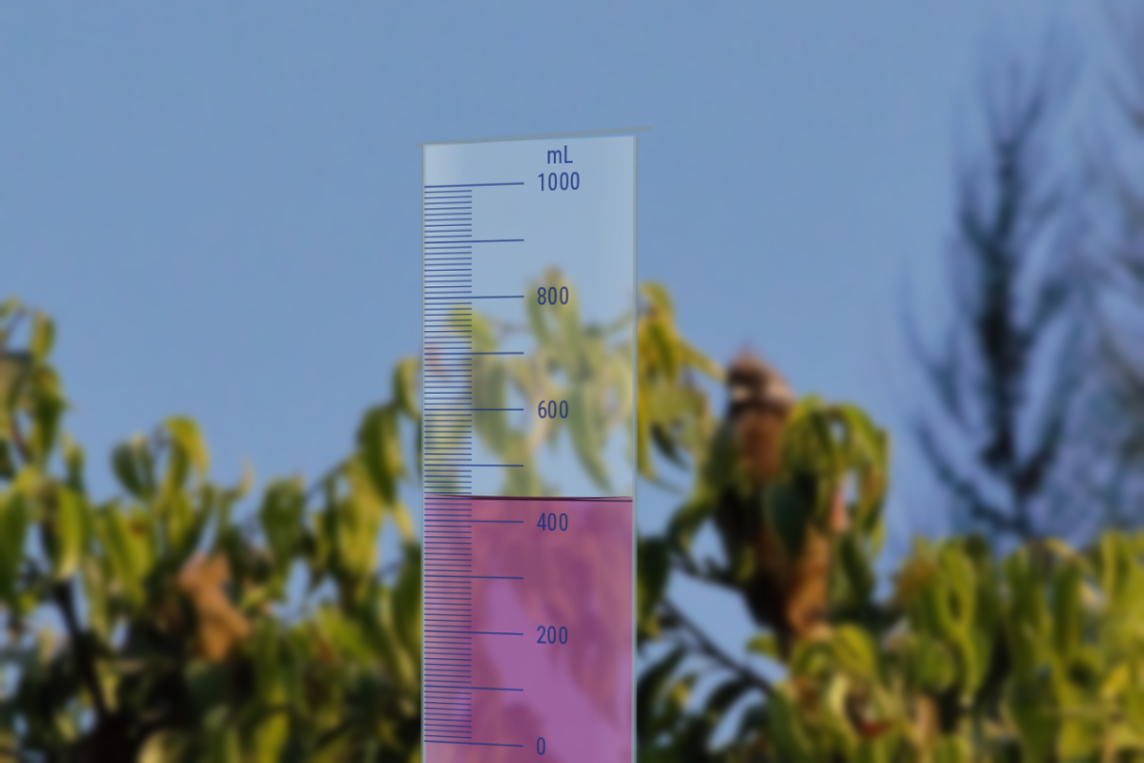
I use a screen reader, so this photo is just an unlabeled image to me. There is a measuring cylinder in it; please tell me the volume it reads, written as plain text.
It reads 440 mL
